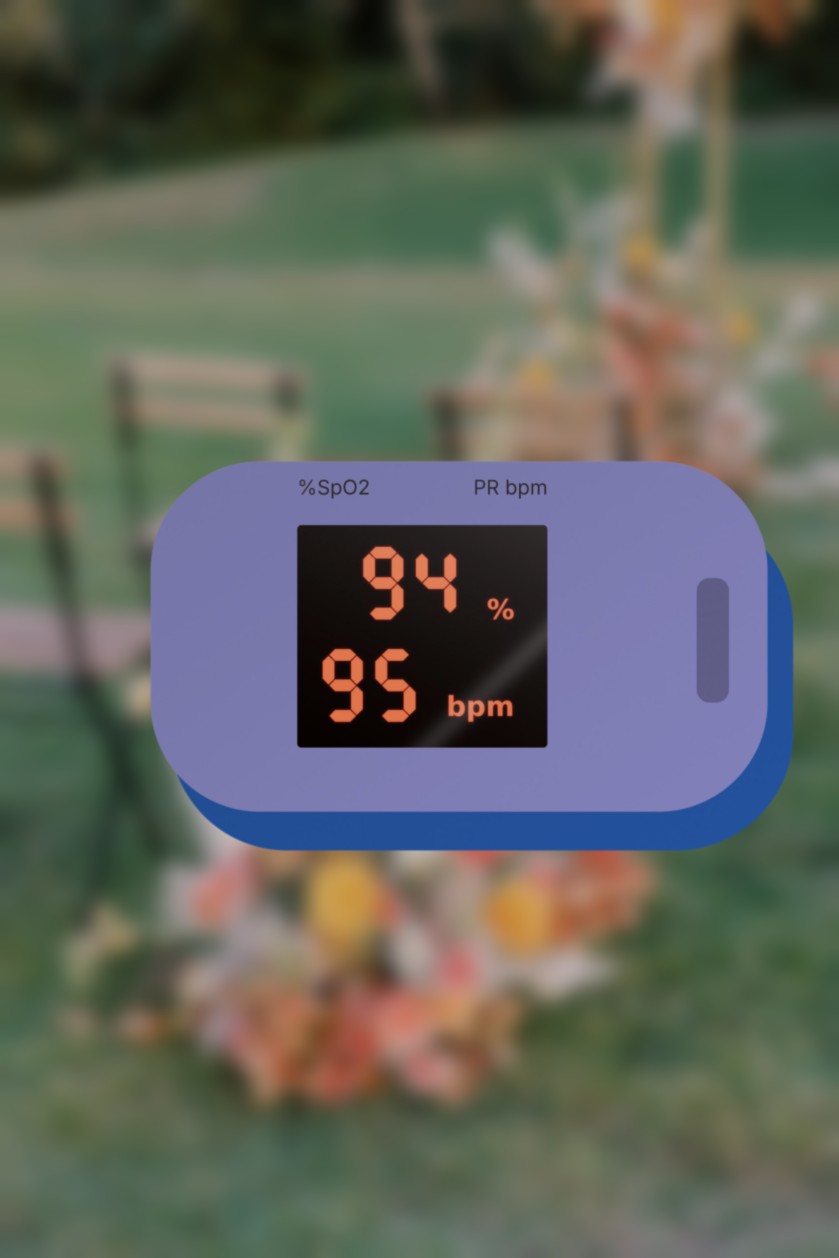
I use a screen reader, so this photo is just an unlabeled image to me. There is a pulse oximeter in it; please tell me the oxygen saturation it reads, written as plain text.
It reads 94 %
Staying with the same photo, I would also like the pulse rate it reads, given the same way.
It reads 95 bpm
